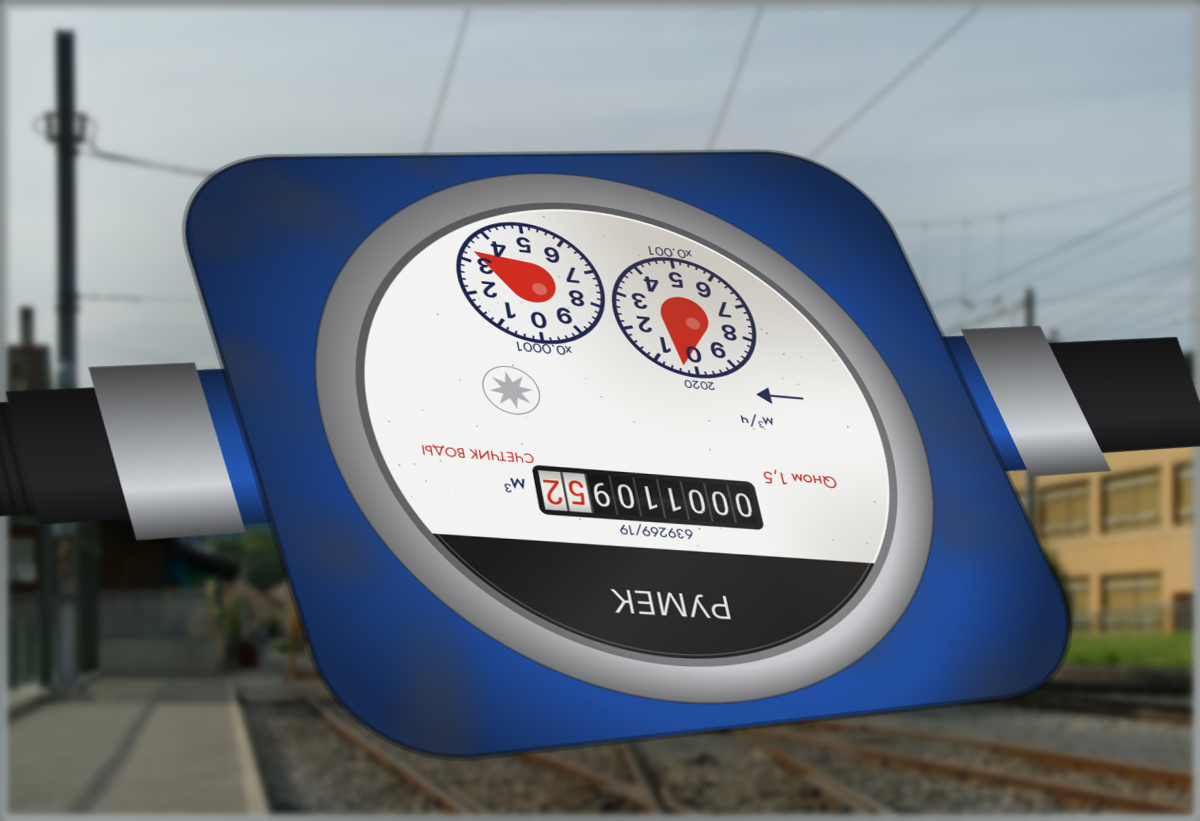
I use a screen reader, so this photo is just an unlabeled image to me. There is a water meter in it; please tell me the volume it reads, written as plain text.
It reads 1109.5203 m³
